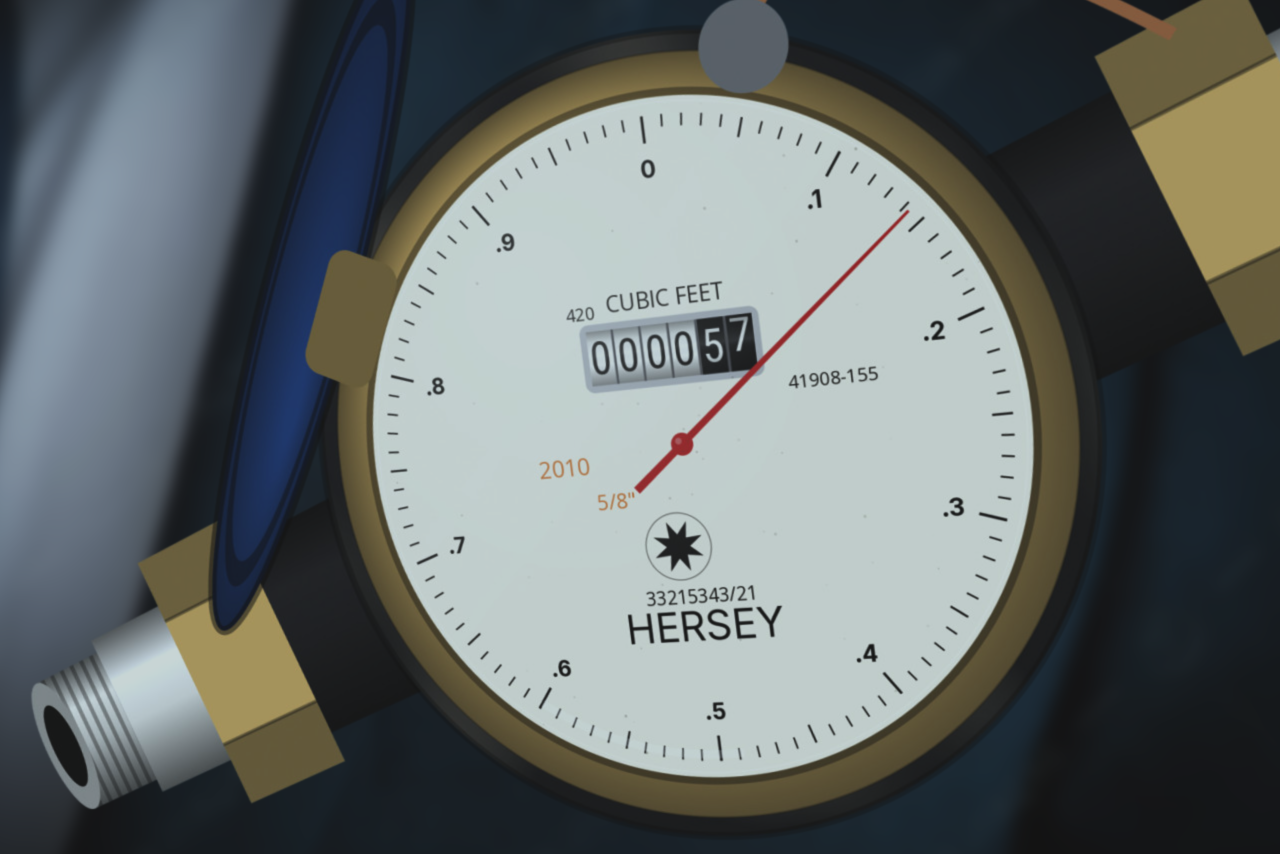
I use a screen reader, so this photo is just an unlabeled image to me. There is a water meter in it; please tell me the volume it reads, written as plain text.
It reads 57.14 ft³
